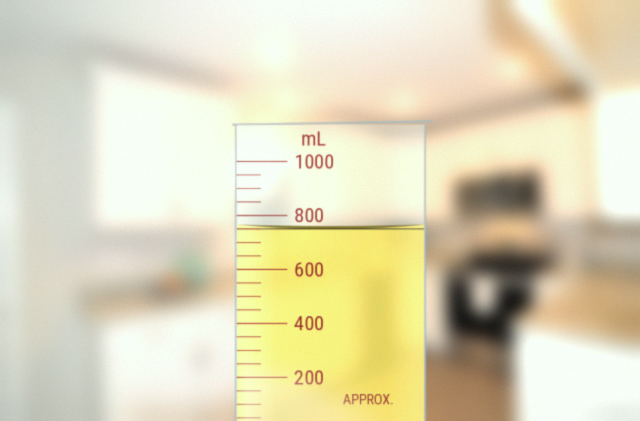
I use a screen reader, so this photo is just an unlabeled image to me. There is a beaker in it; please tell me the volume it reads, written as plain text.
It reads 750 mL
